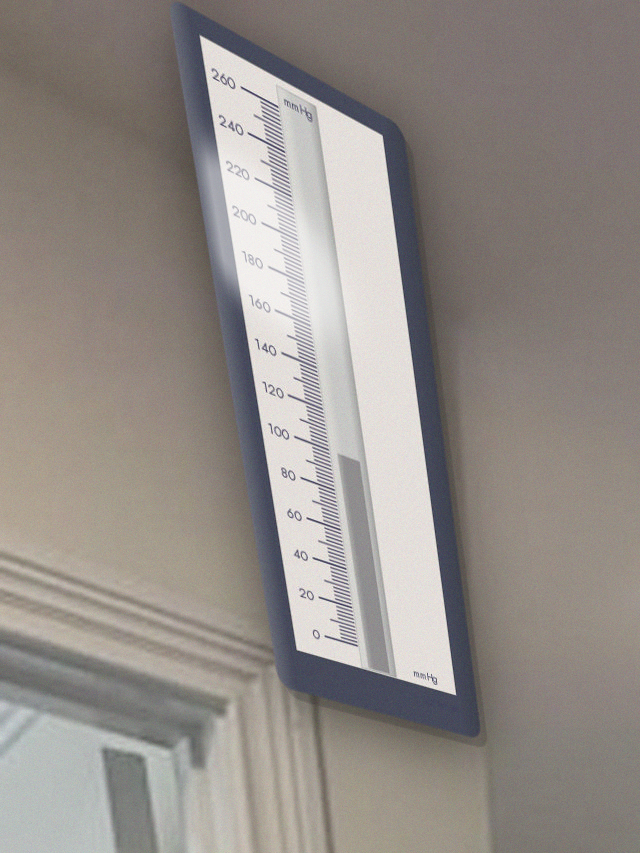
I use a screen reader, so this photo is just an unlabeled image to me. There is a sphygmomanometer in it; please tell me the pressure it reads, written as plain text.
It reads 100 mmHg
